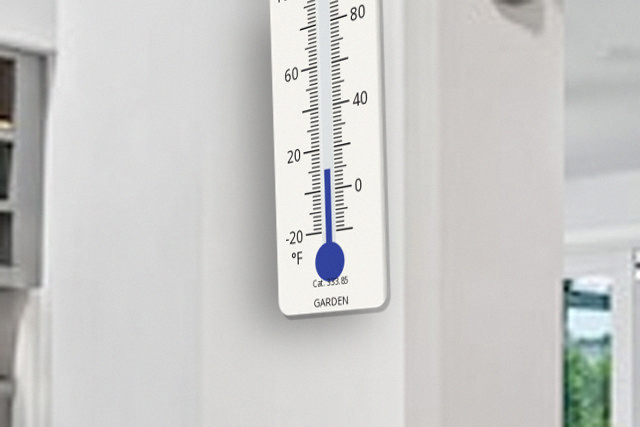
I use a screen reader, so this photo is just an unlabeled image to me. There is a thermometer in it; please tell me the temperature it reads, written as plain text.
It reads 10 °F
